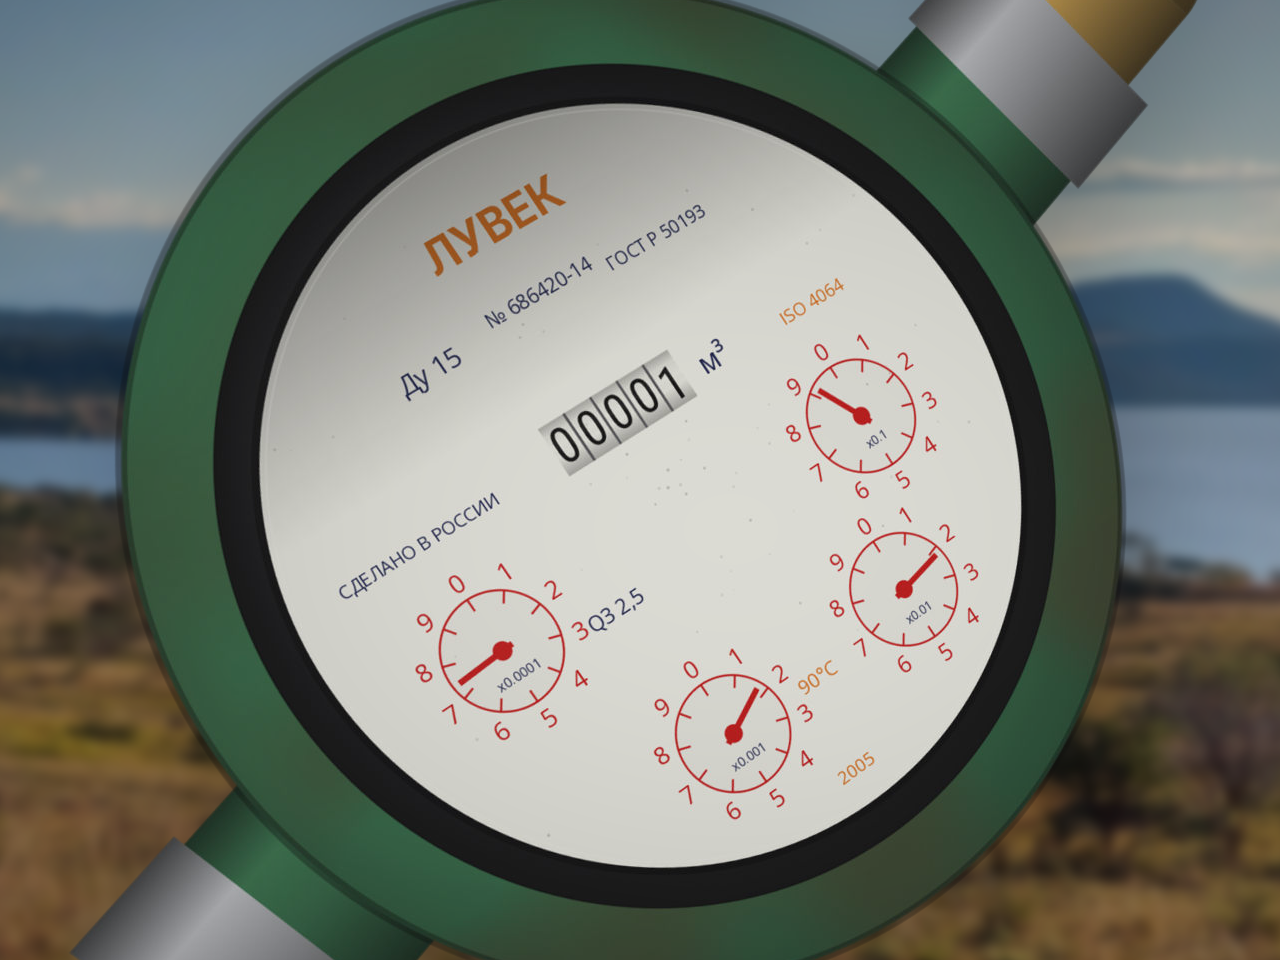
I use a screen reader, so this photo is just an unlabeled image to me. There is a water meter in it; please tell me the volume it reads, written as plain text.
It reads 0.9217 m³
